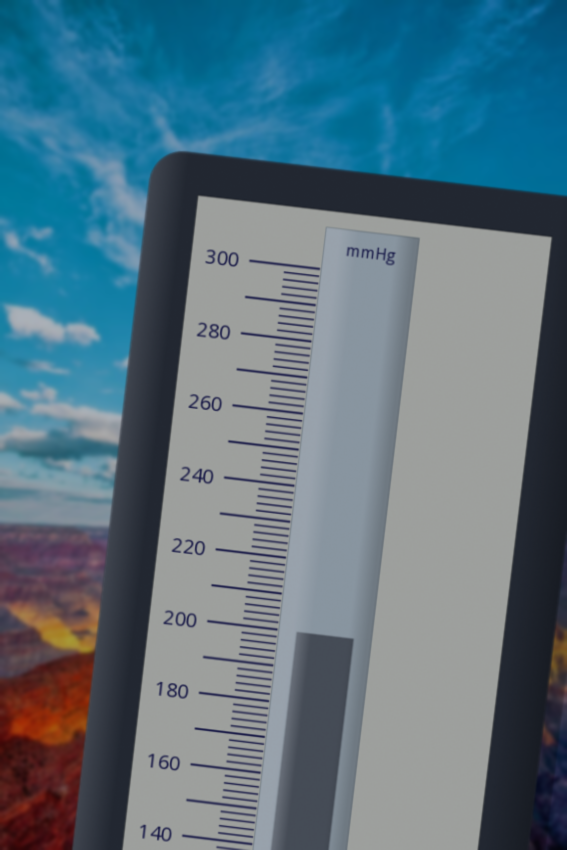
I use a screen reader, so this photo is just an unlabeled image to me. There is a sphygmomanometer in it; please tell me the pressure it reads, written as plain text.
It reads 200 mmHg
